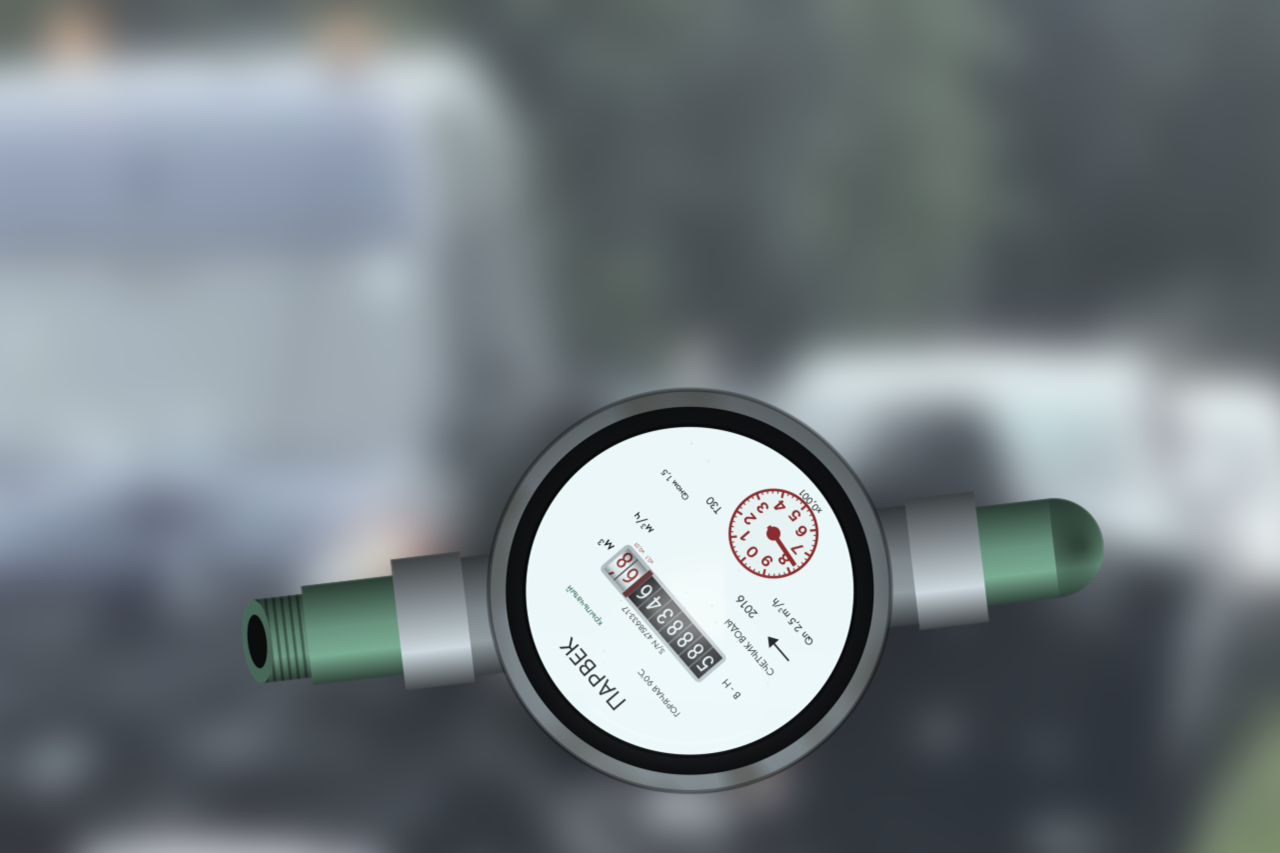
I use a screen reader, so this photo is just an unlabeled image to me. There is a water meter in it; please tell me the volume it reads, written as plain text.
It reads 5888346.677 m³
